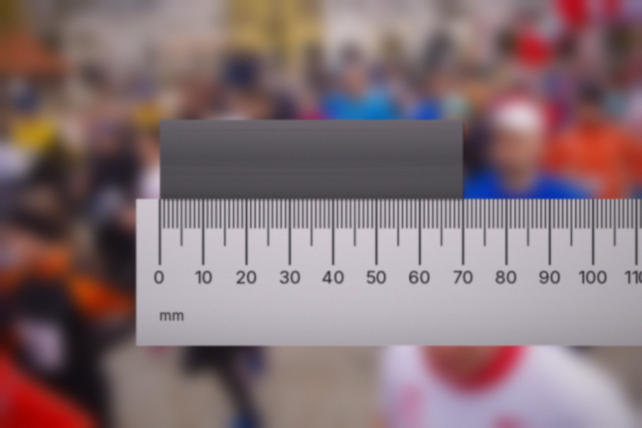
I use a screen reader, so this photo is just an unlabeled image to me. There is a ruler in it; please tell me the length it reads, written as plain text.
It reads 70 mm
